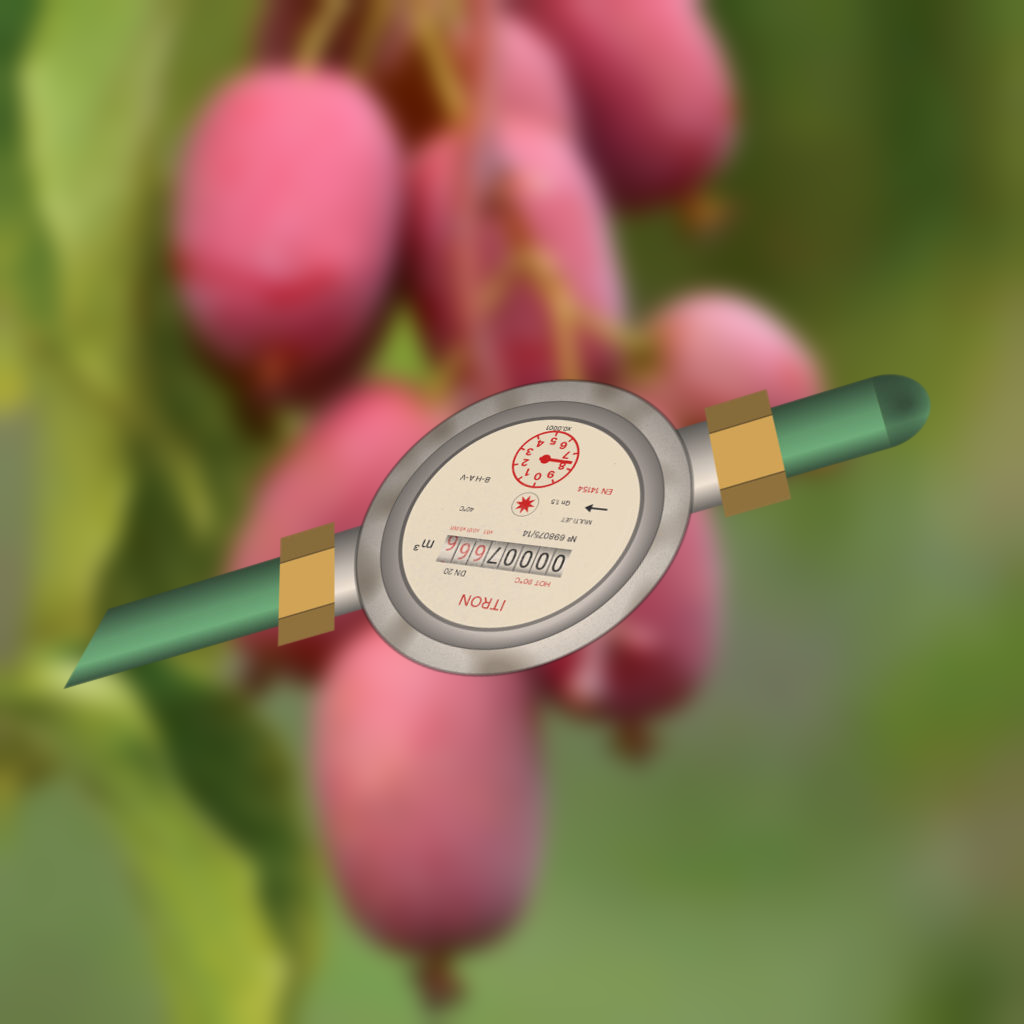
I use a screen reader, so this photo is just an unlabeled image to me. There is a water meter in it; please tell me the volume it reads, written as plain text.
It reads 7.6657 m³
